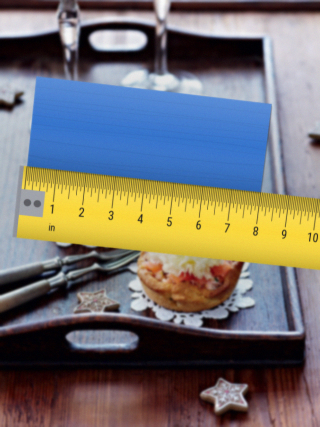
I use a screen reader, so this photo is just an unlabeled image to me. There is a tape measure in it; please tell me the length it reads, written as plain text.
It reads 8 in
